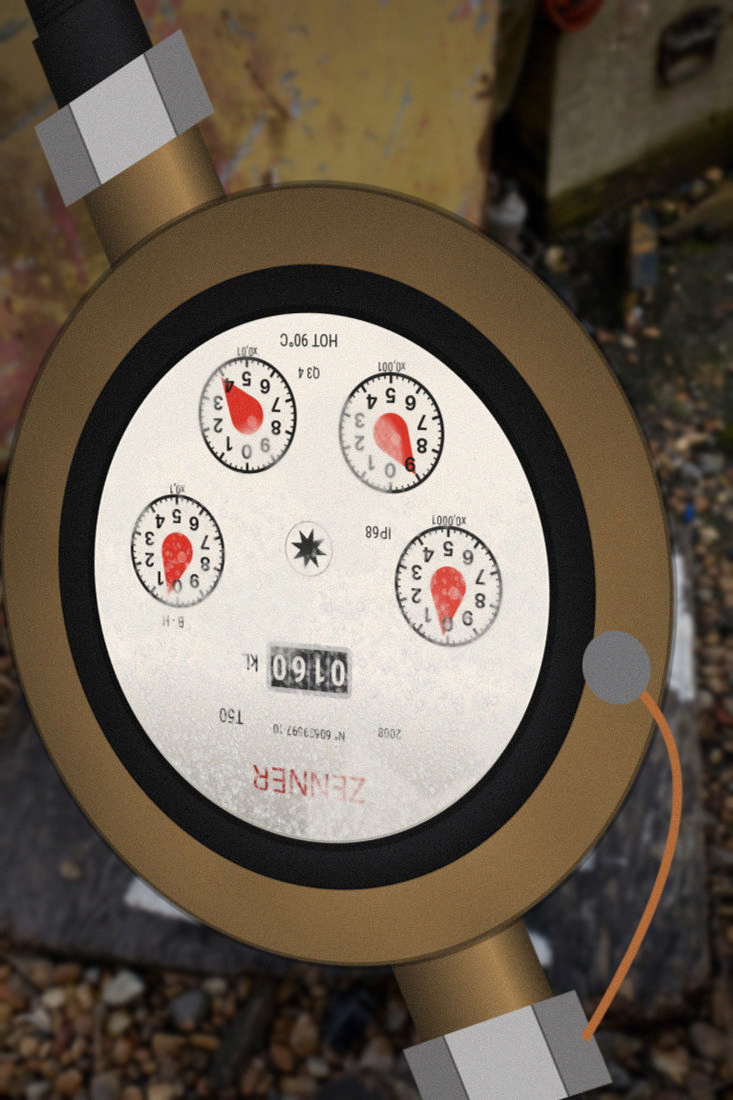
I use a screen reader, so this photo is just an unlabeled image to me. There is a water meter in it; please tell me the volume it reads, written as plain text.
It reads 160.0390 kL
